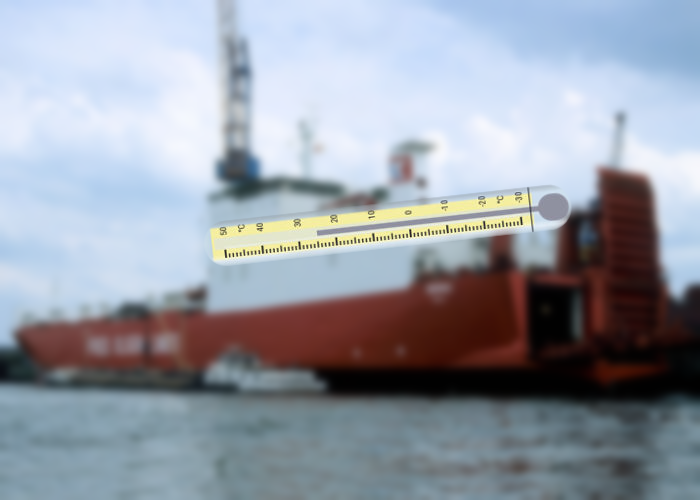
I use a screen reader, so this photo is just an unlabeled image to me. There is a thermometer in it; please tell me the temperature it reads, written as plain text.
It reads 25 °C
